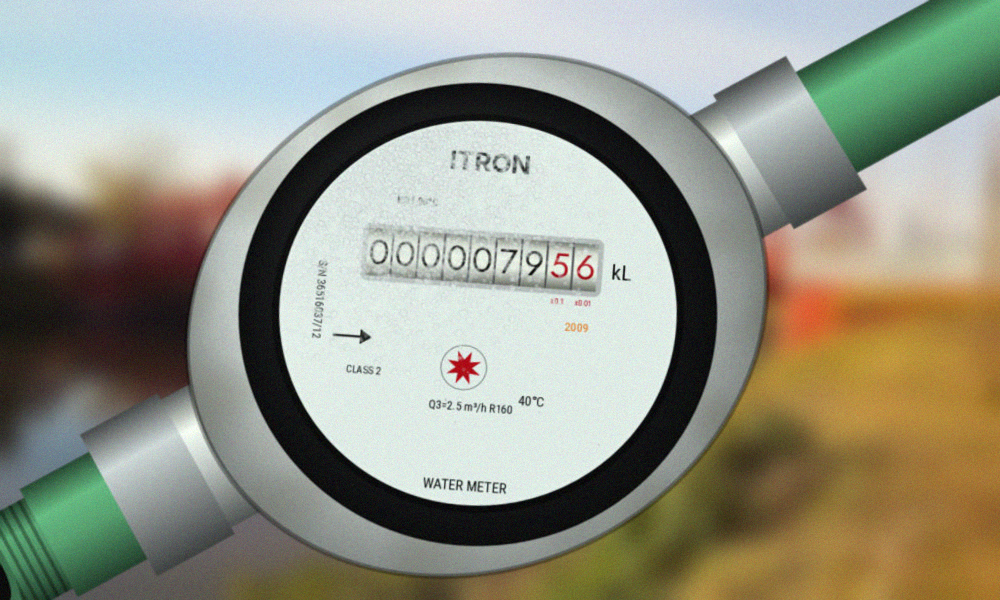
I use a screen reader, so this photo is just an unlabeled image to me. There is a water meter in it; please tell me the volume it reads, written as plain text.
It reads 79.56 kL
